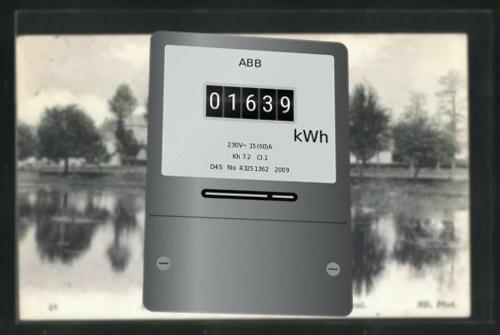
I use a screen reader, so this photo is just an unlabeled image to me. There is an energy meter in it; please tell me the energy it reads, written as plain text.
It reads 1639 kWh
